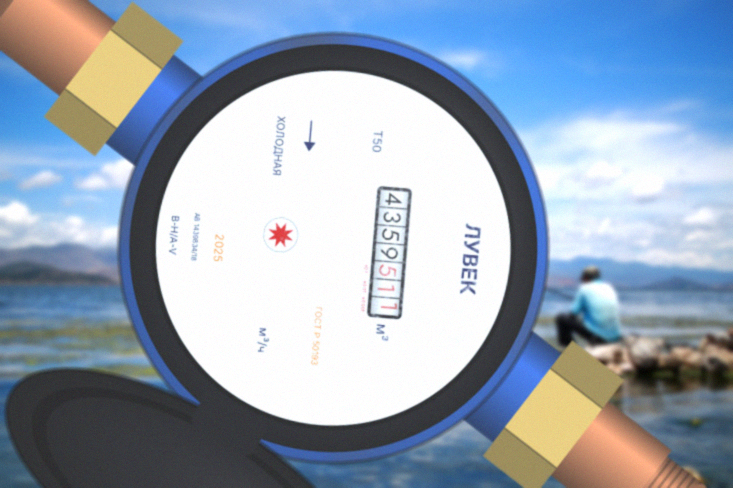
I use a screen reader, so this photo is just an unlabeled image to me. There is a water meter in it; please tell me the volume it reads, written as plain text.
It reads 4359.511 m³
